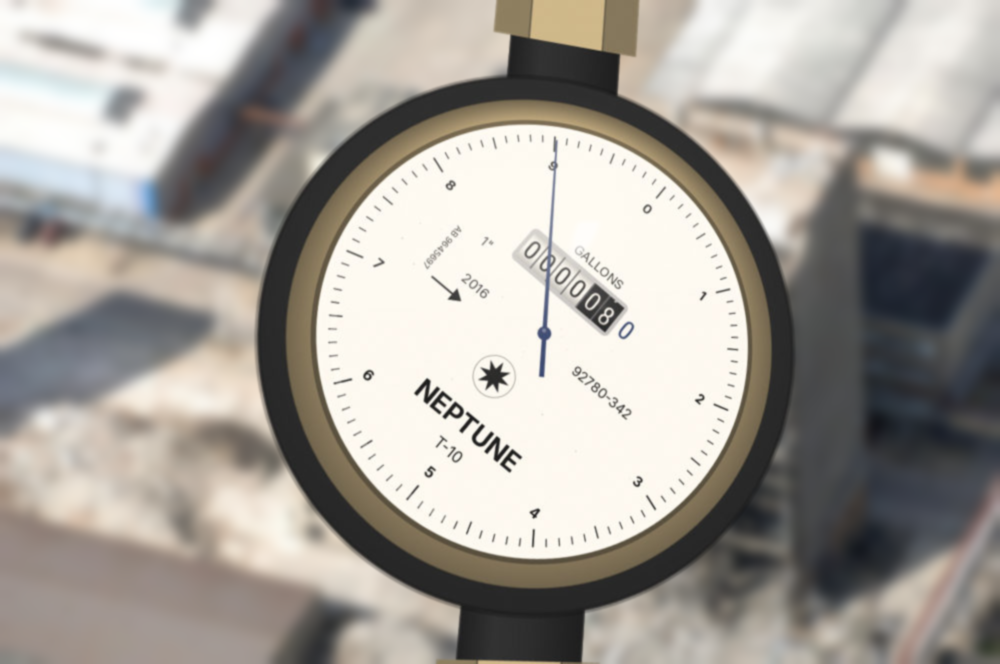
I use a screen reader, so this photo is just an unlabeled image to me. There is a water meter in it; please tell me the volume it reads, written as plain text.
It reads 79.0 gal
